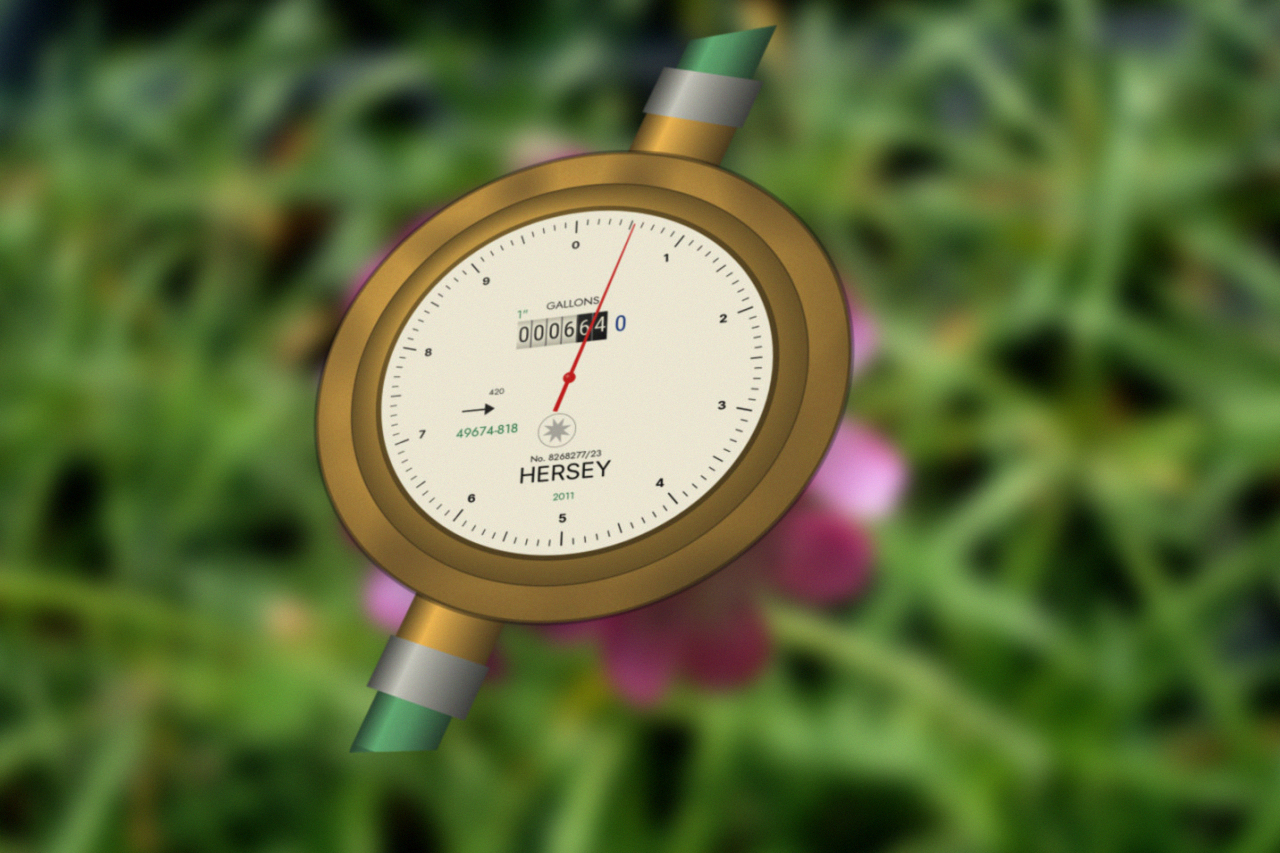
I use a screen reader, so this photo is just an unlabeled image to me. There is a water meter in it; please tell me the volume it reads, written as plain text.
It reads 6640.5 gal
